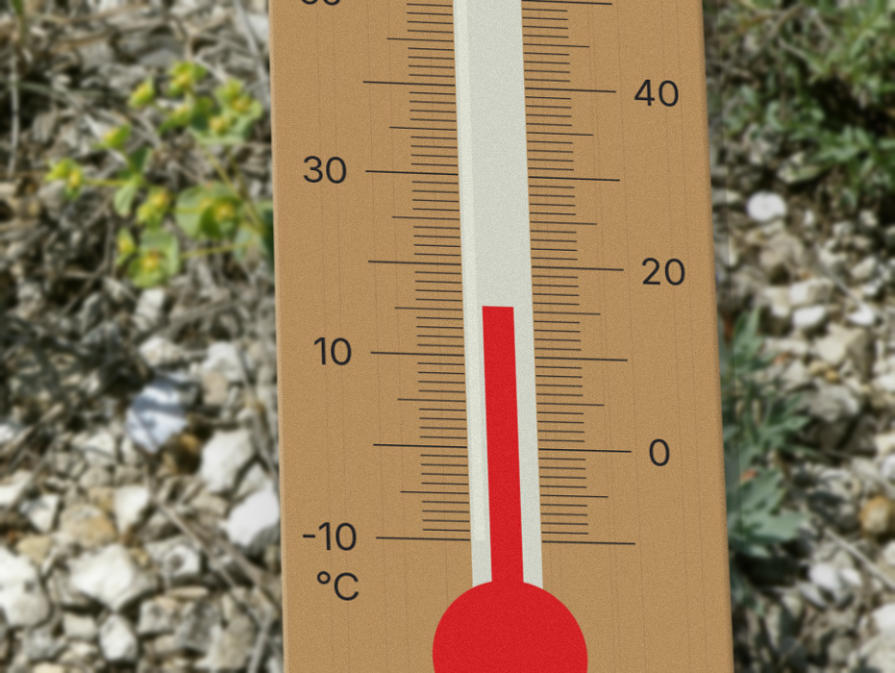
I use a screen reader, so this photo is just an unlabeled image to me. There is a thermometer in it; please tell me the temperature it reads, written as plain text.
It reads 15.5 °C
